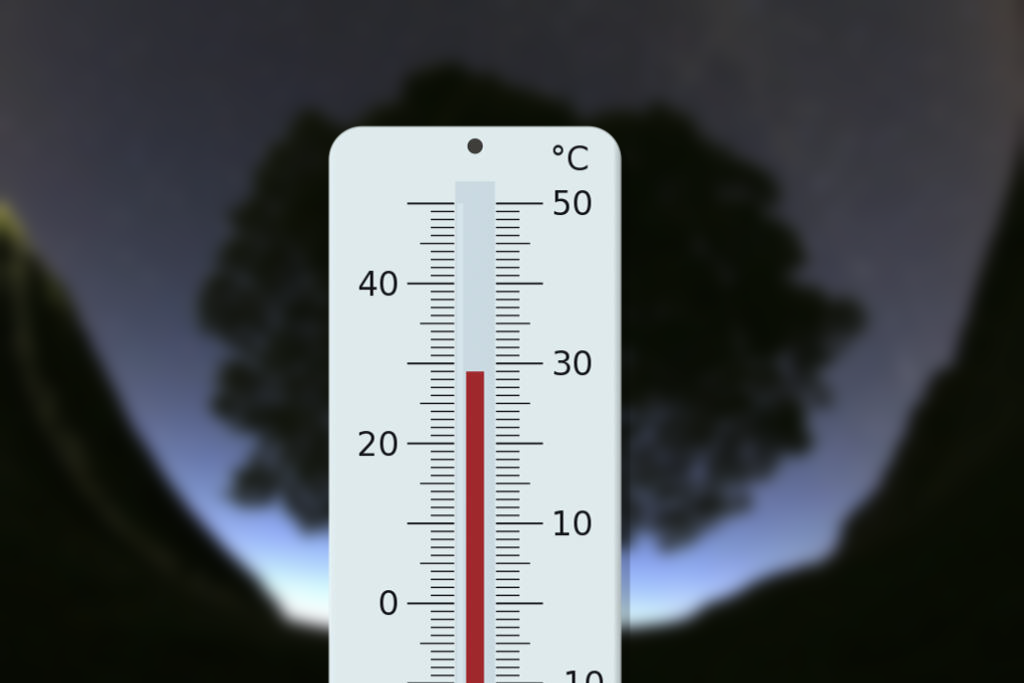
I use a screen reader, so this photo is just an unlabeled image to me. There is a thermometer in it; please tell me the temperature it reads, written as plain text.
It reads 29 °C
